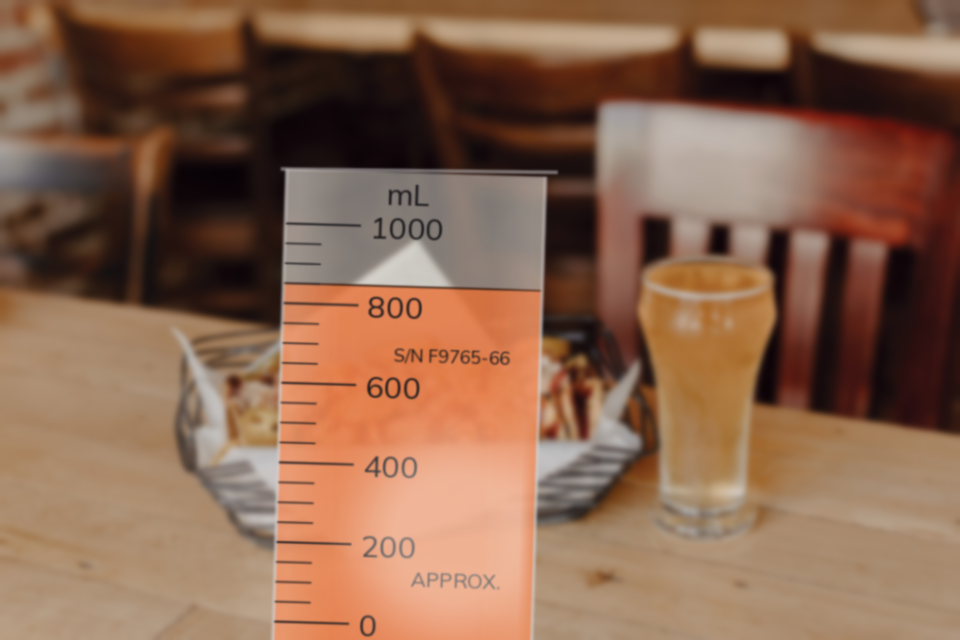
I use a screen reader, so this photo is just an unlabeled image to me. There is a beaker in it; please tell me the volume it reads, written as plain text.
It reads 850 mL
